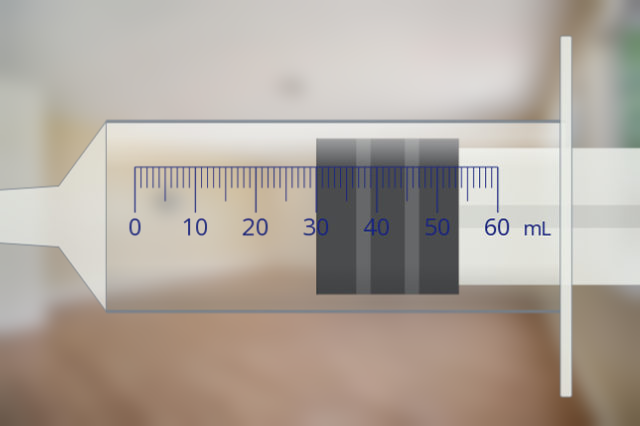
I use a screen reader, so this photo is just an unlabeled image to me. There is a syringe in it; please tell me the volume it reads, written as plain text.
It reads 30 mL
